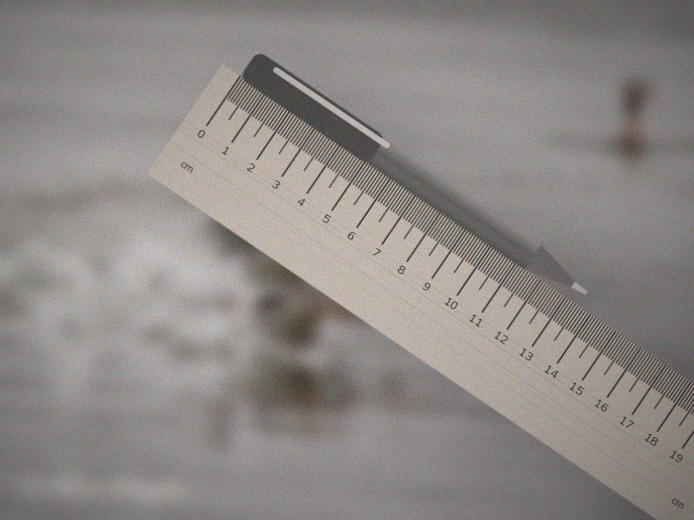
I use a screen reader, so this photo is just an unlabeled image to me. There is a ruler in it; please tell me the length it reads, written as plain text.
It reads 13.5 cm
